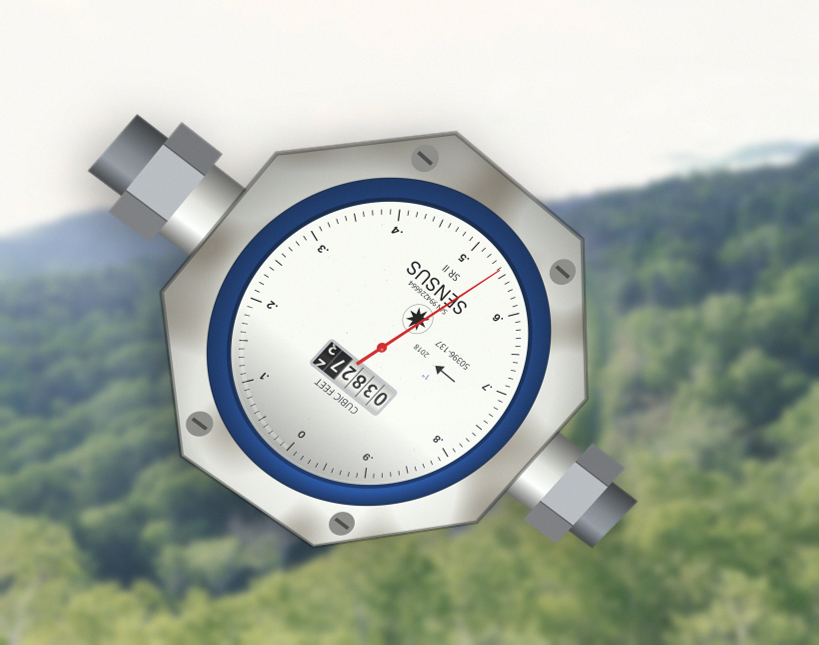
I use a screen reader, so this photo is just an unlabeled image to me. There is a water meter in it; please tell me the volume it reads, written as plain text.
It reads 38272.54 ft³
